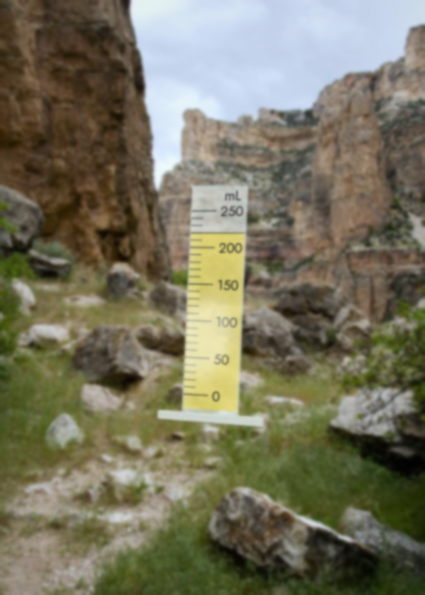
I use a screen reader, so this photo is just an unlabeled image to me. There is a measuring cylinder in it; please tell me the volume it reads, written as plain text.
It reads 220 mL
